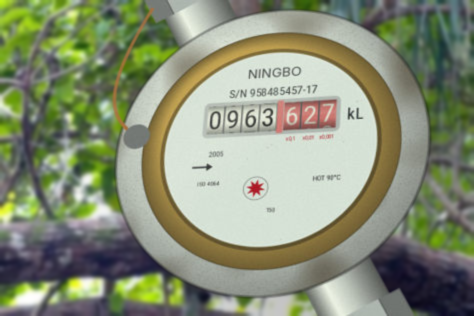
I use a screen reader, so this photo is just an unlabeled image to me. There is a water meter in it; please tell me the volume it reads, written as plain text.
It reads 963.627 kL
